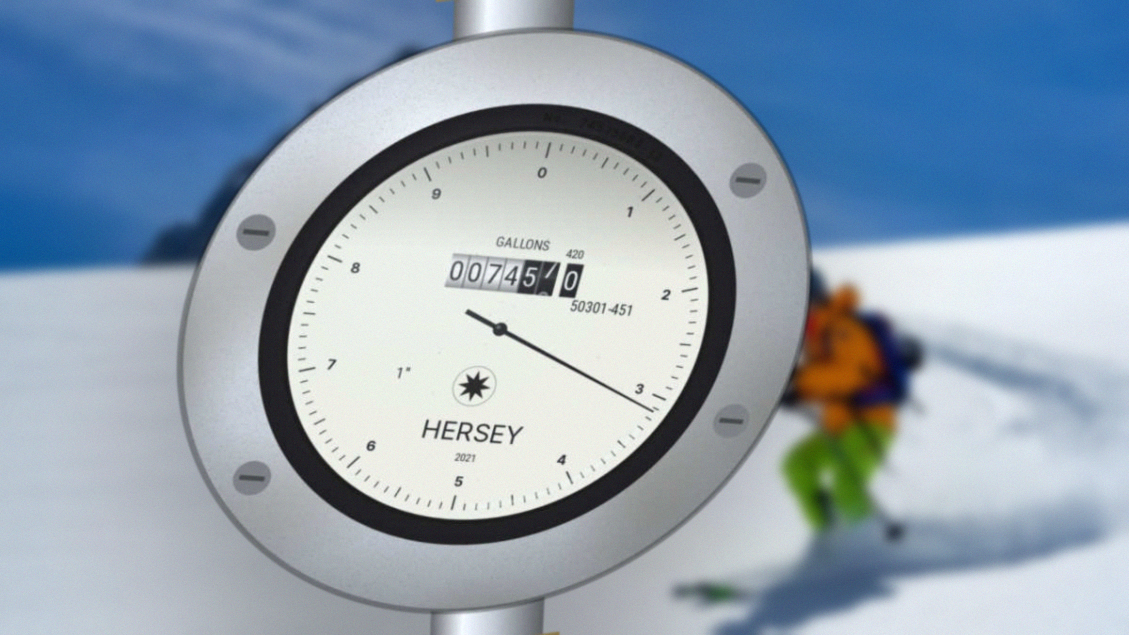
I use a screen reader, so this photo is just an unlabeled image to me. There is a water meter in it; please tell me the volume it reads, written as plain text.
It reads 74573.1 gal
